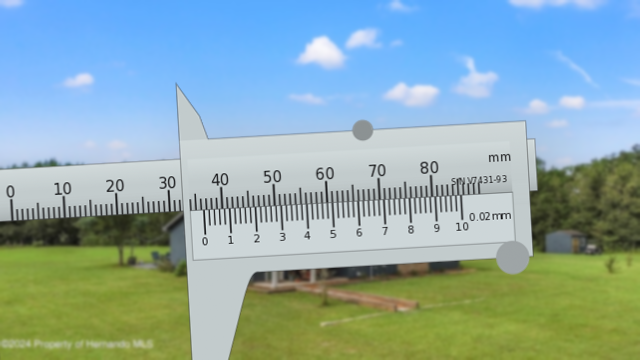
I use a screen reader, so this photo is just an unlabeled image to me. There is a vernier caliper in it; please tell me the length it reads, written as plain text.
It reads 36.5 mm
